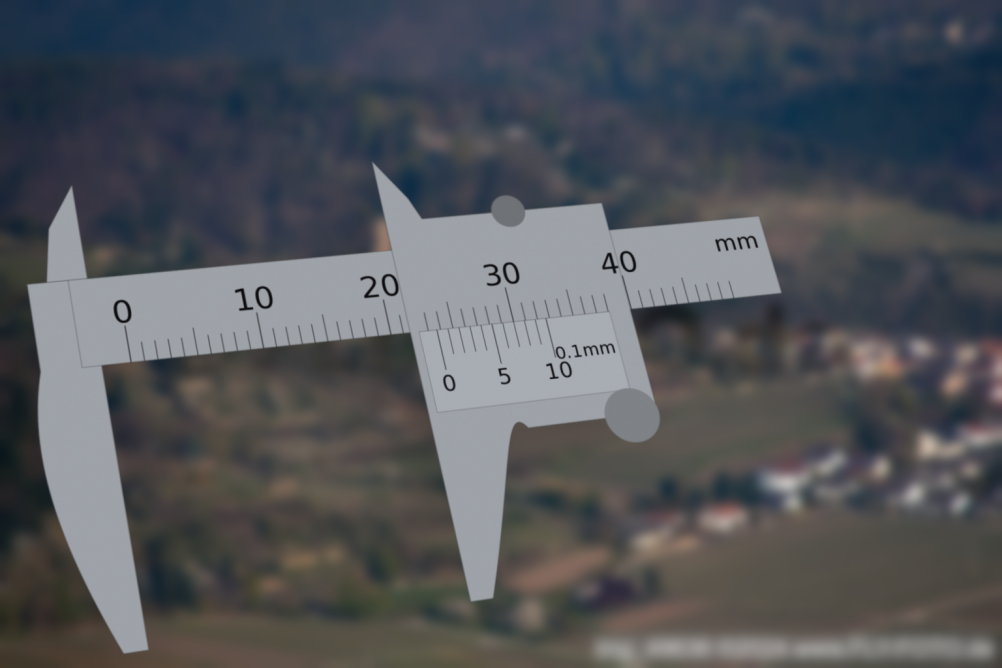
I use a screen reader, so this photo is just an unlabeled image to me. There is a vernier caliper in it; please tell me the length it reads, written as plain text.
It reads 23.7 mm
